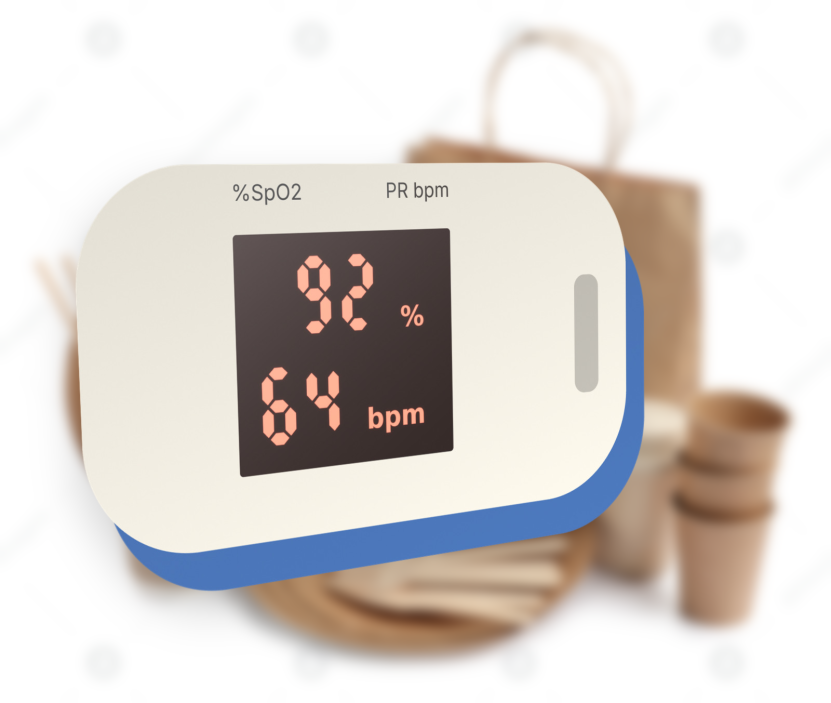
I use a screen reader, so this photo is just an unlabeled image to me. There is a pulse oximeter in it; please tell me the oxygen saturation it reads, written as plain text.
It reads 92 %
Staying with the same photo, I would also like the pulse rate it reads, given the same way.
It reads 64 bpm
